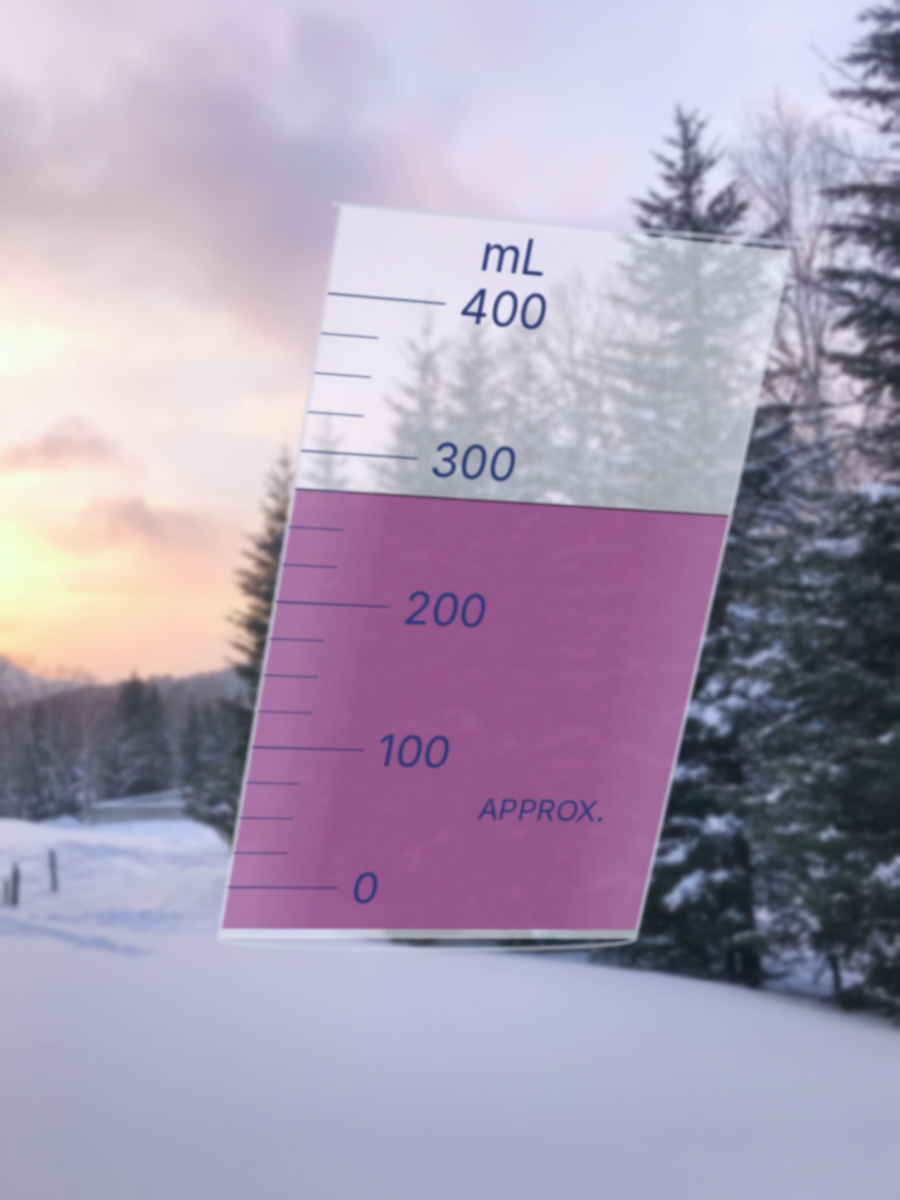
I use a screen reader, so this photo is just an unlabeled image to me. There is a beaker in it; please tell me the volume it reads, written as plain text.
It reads 275 mL
